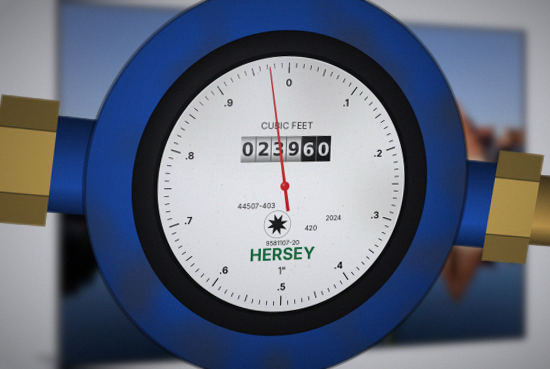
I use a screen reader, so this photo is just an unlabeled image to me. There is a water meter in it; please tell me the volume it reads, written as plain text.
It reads 23959.97 ft³
